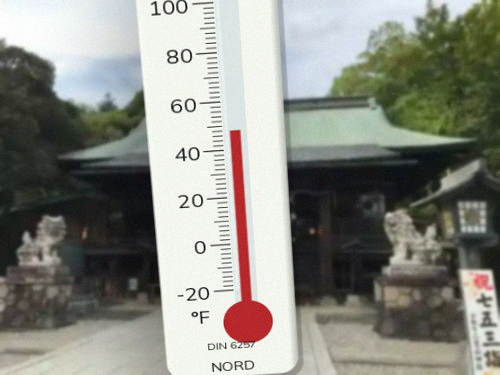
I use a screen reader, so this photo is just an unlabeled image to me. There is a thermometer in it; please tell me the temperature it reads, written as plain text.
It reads 48 °F
